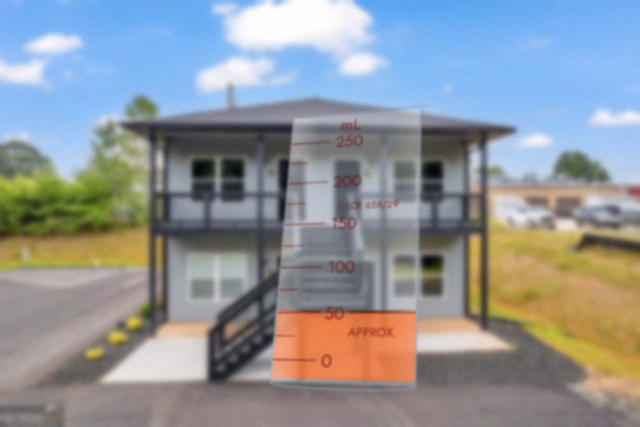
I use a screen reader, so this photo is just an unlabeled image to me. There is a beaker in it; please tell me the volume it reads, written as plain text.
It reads 50 mL
